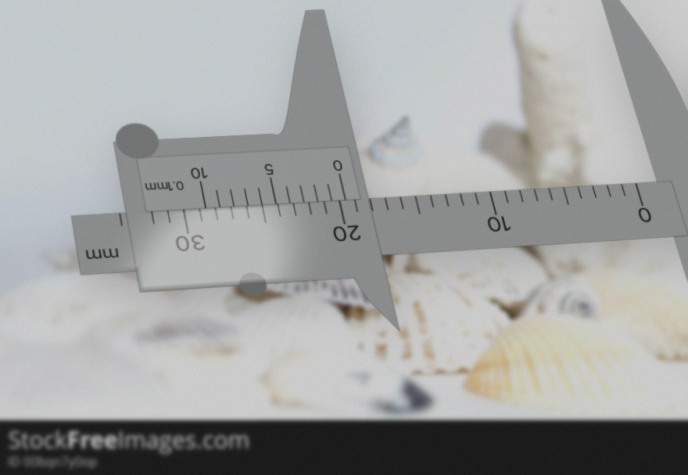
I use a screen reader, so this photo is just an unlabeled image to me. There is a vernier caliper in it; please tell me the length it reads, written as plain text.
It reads 19.6 mm
